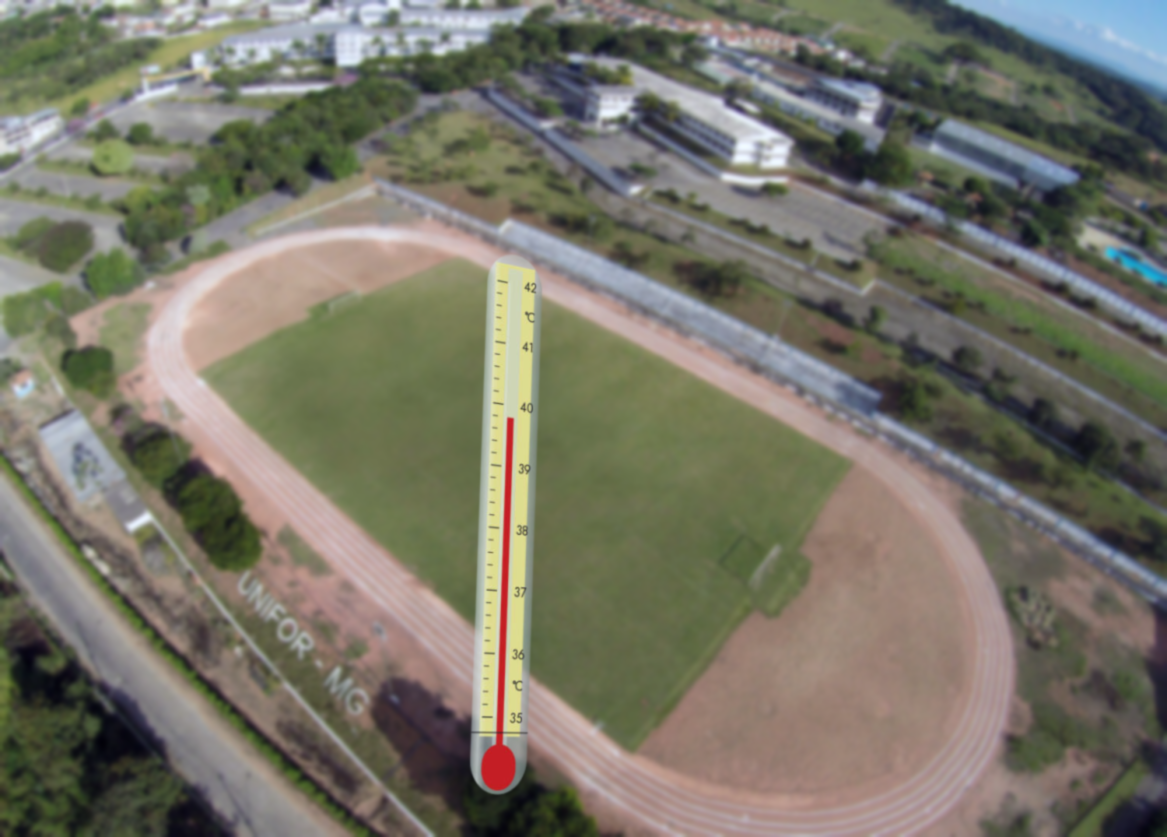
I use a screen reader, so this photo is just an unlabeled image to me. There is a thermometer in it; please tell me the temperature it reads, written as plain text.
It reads 39.8 °C
